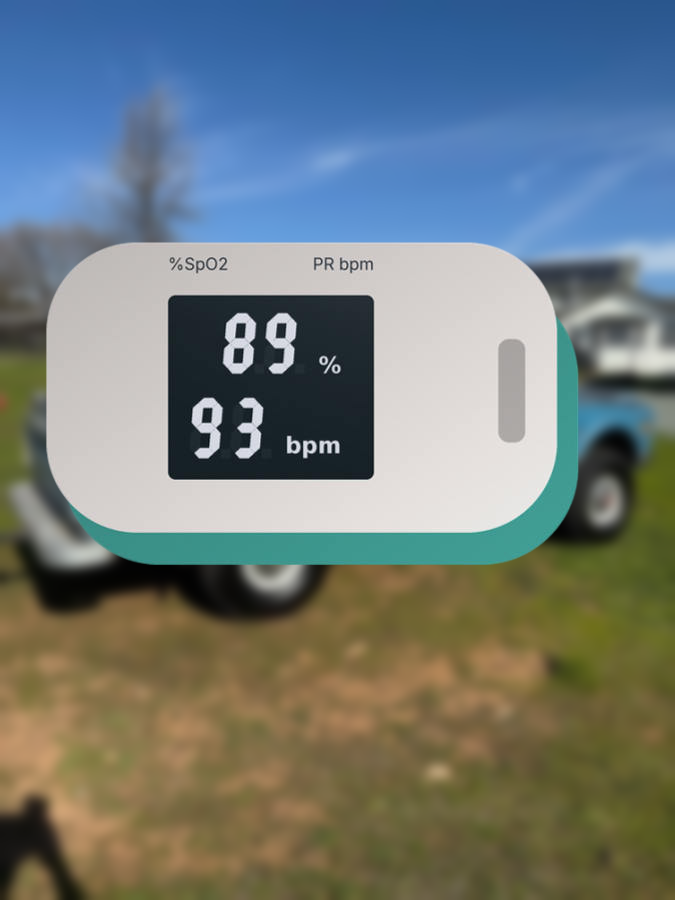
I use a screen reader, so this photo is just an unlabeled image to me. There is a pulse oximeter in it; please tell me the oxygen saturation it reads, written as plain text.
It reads 89 %
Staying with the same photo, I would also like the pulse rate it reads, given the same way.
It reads 93 bpm
